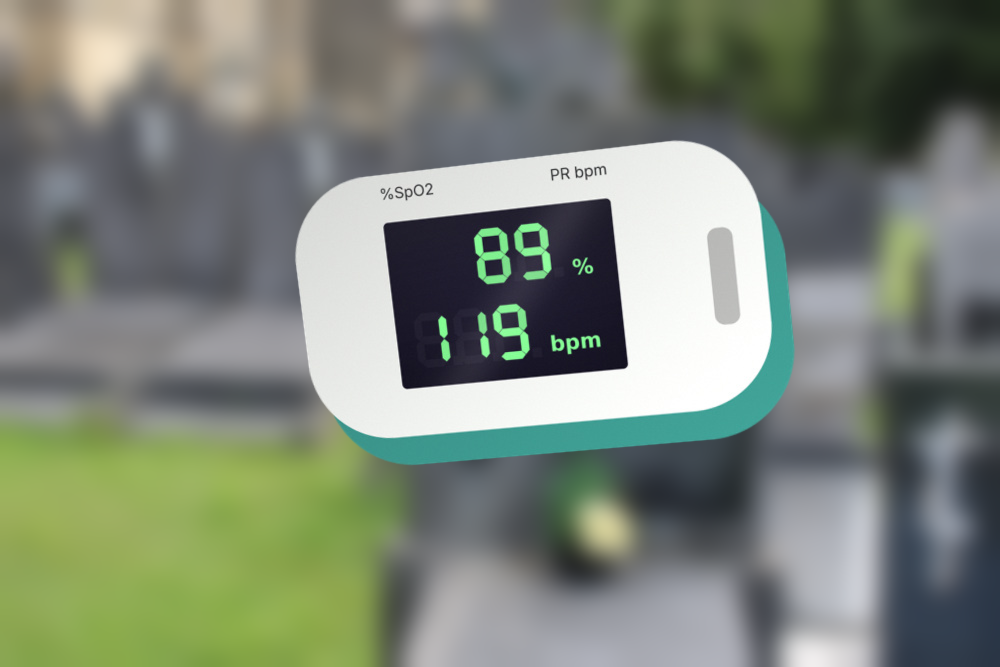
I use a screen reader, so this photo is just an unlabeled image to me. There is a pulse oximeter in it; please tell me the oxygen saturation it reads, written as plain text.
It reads 89 %
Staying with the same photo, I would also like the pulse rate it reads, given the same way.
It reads 119 bpm
